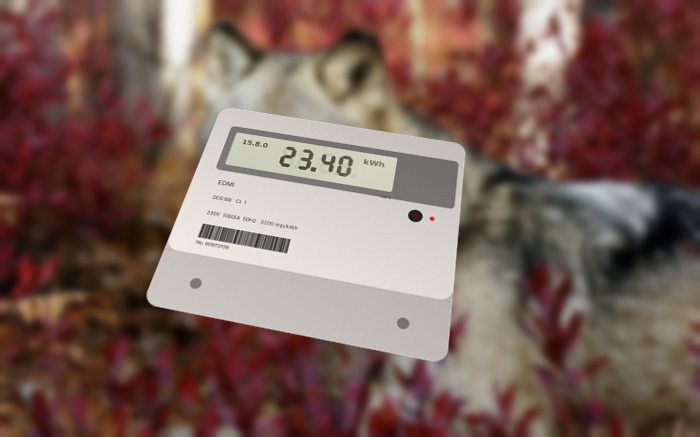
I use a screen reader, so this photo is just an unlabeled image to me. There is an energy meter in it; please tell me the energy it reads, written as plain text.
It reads 23.40 kWh
